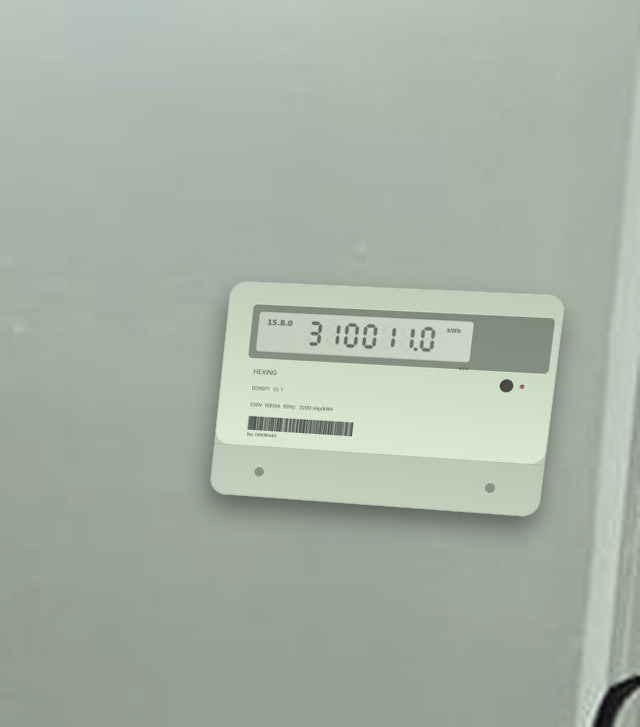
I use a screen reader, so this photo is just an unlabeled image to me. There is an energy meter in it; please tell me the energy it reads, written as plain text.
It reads 310011.0 kWh
